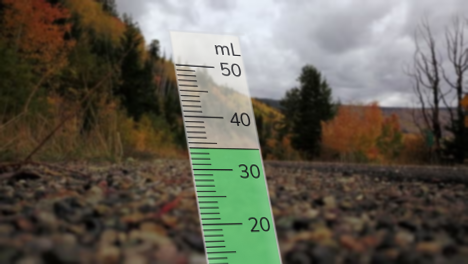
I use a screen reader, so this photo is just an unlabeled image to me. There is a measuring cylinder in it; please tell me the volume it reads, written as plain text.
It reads 34 mL
